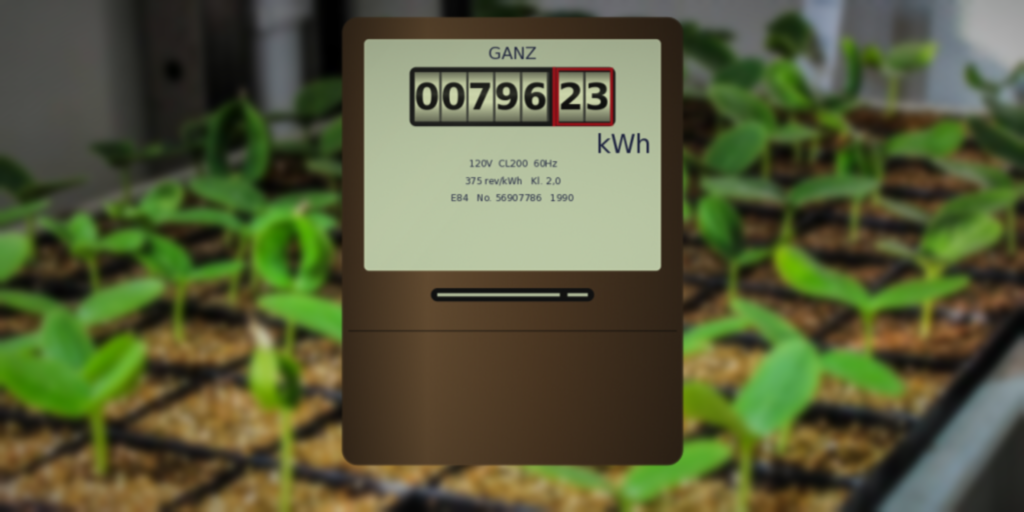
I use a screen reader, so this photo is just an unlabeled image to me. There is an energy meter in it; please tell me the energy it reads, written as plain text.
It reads 796.23 kWh
